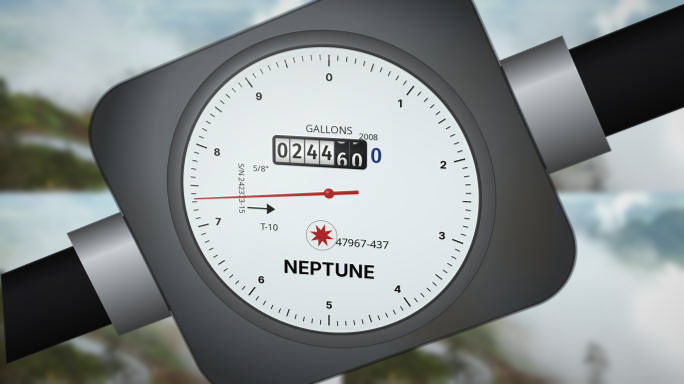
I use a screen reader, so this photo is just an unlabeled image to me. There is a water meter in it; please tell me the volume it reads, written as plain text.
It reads 244597.3 gal
